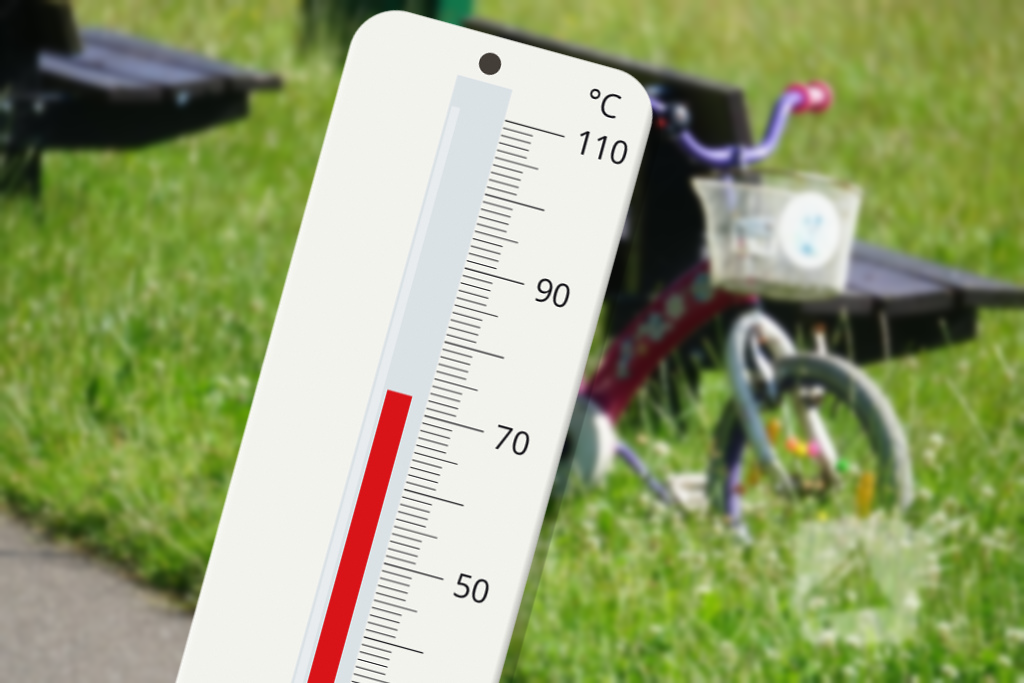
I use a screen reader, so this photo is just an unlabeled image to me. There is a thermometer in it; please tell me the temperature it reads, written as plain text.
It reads 72 °C
